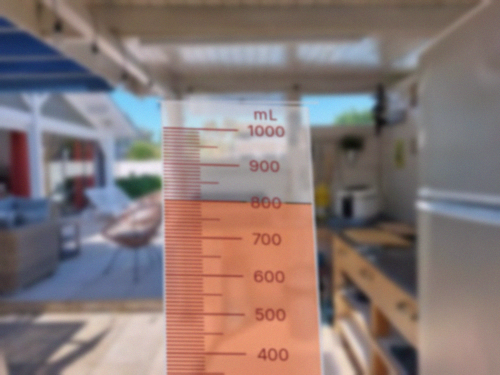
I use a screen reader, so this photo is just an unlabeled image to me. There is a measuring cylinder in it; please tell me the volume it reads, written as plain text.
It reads 800 mL
